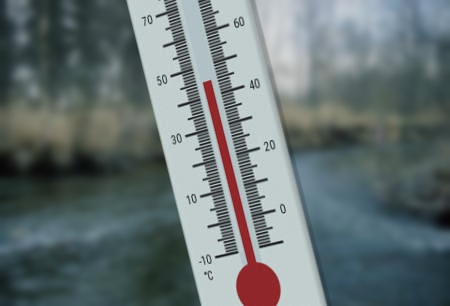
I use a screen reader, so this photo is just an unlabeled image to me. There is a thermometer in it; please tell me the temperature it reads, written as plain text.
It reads 45 °C
